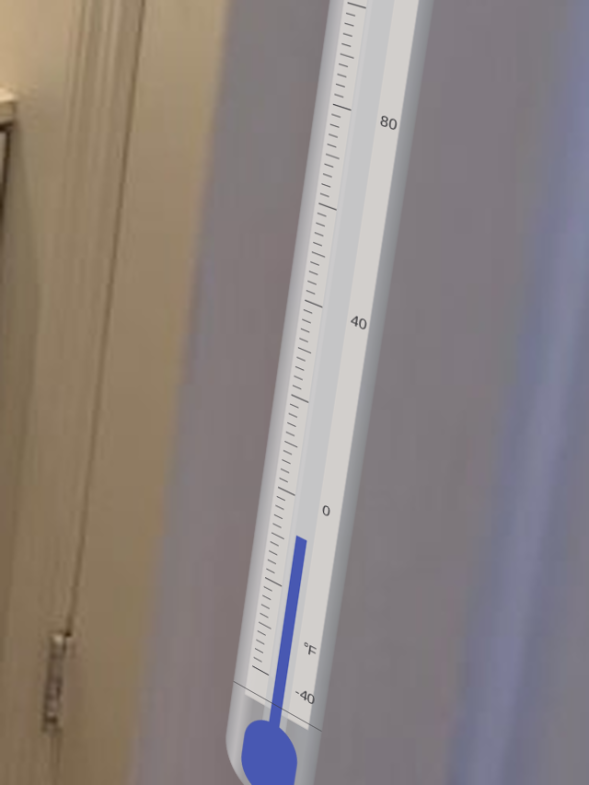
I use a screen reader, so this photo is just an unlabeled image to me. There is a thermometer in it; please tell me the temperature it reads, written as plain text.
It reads -8 °F
